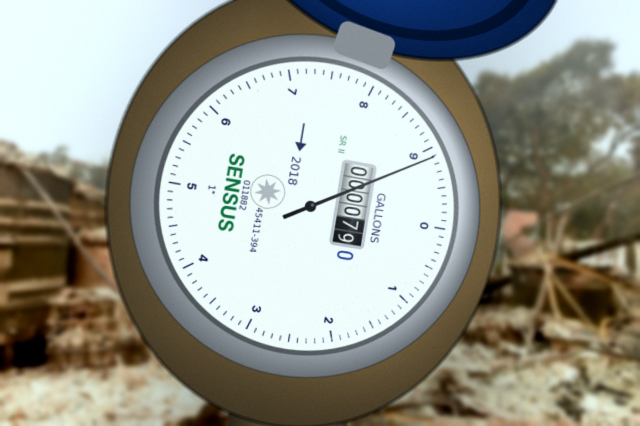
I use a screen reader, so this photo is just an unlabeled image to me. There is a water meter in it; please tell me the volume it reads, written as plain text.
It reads 789.1 gal
